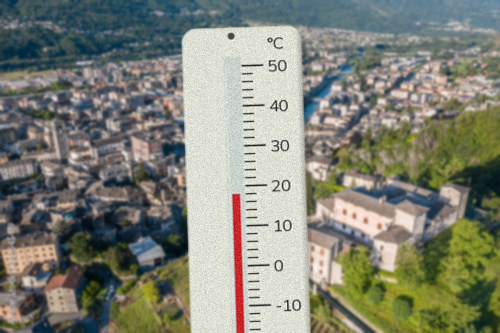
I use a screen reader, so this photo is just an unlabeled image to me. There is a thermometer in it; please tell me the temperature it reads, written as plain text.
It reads 18 °C
